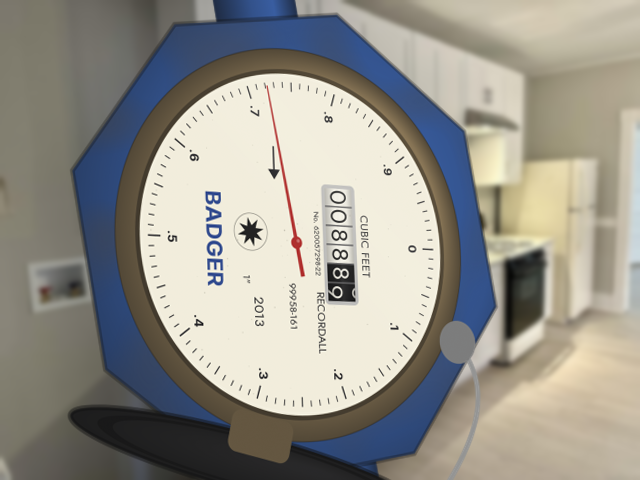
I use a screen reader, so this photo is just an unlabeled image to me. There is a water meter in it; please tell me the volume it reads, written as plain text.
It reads 8888.72 ft³
